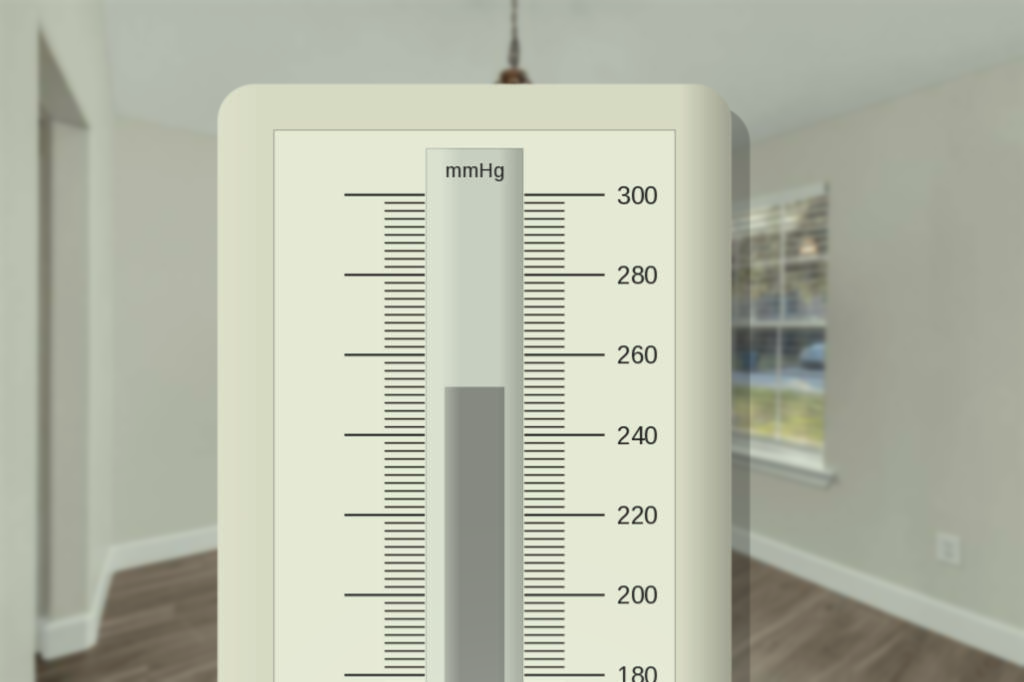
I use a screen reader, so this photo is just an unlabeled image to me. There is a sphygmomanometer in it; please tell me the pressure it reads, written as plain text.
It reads 252 mmHg
